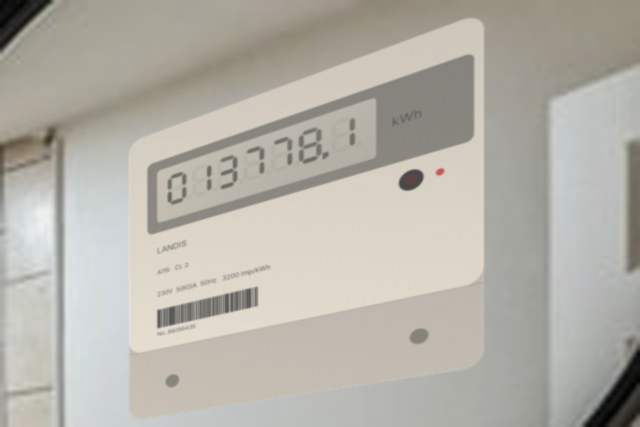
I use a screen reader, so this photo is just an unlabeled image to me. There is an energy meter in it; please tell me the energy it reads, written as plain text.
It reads 13778.1 kWh
